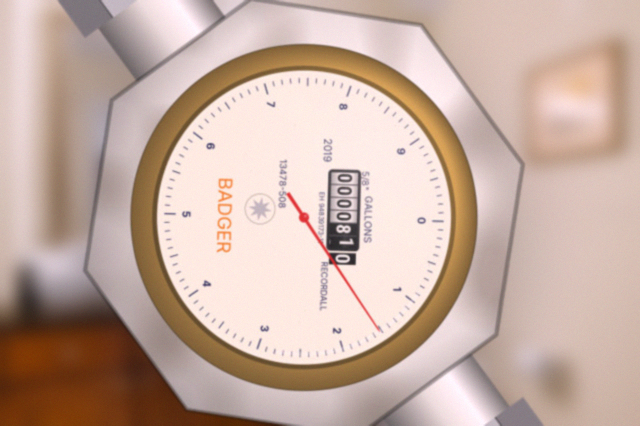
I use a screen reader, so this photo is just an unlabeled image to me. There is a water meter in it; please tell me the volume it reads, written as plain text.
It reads 811.5 gal
